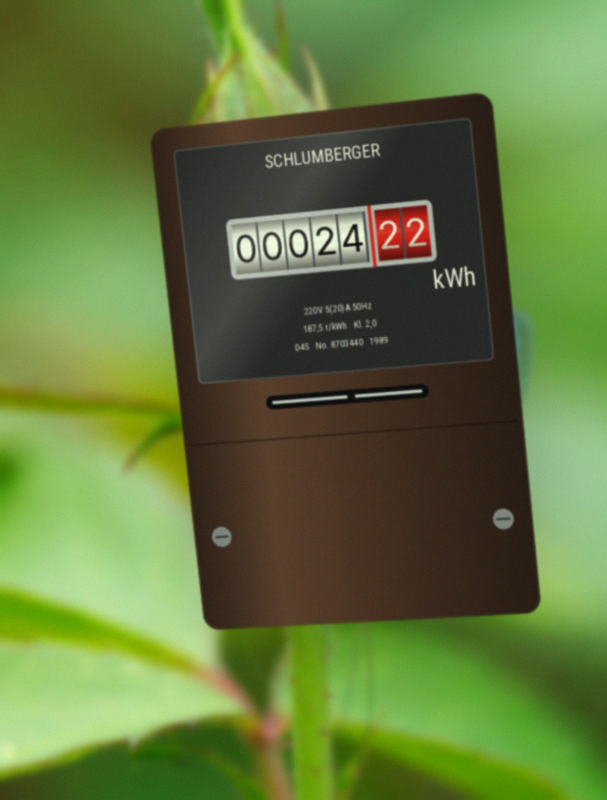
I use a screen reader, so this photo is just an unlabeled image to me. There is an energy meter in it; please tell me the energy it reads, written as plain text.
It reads 24.22 kWh
